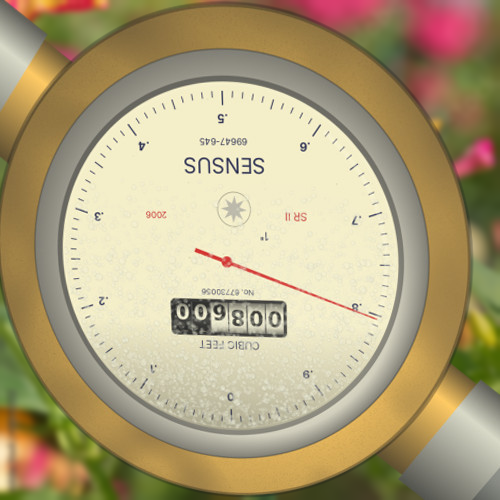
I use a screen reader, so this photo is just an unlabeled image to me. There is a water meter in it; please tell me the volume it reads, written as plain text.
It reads 8599.80 ft³
